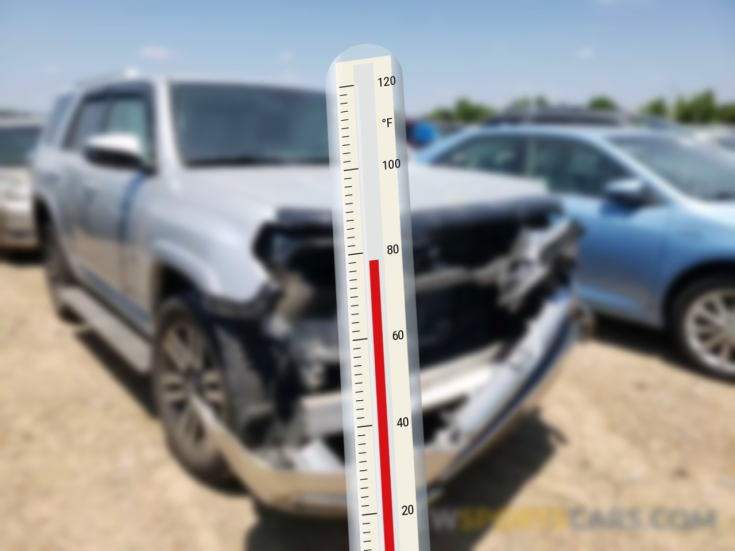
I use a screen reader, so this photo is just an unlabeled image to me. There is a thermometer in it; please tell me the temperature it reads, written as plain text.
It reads 78 °F
